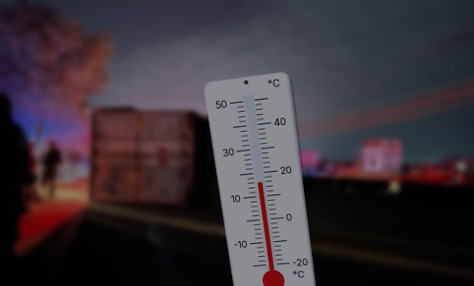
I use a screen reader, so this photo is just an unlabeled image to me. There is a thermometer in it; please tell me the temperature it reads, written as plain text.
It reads 16 °C
